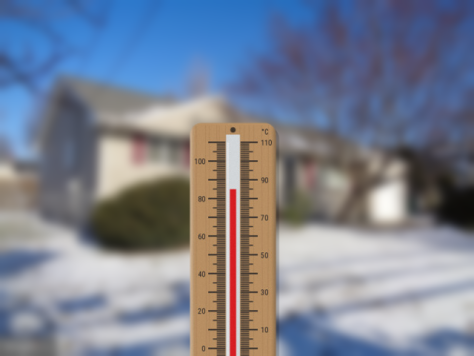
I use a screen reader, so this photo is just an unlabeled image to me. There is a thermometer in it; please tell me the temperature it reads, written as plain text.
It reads 85 °C
